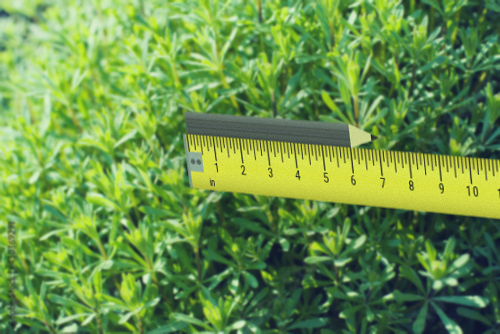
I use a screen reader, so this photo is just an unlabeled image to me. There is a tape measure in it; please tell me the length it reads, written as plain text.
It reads 7 in
